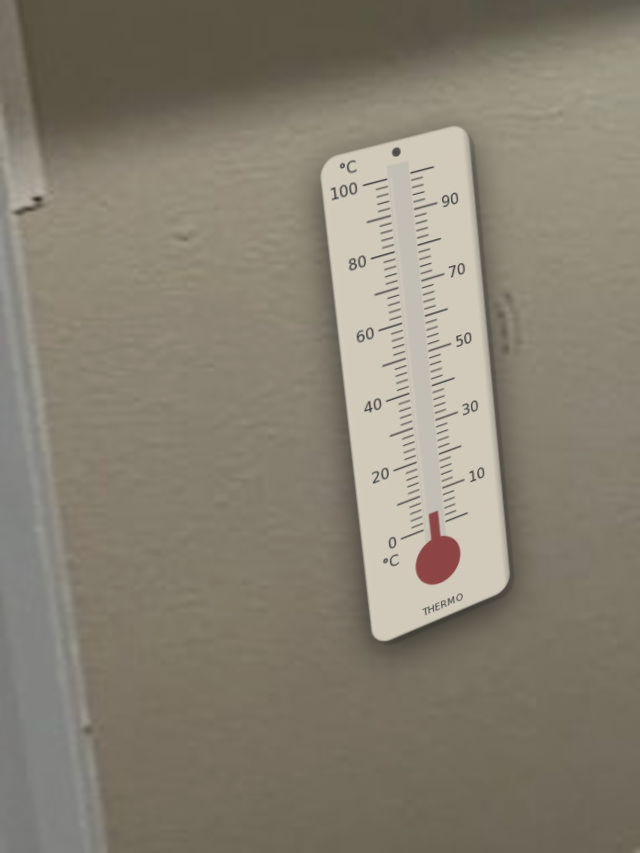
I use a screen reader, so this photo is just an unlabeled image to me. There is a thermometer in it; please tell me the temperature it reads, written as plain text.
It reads 4 °C
